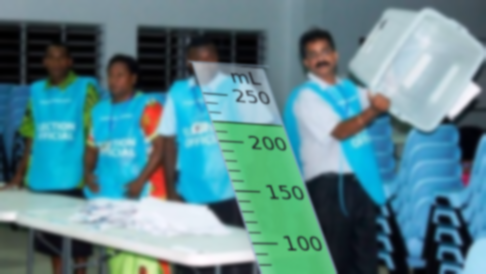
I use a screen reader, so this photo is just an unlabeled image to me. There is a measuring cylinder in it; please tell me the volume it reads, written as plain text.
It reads 220 mL
